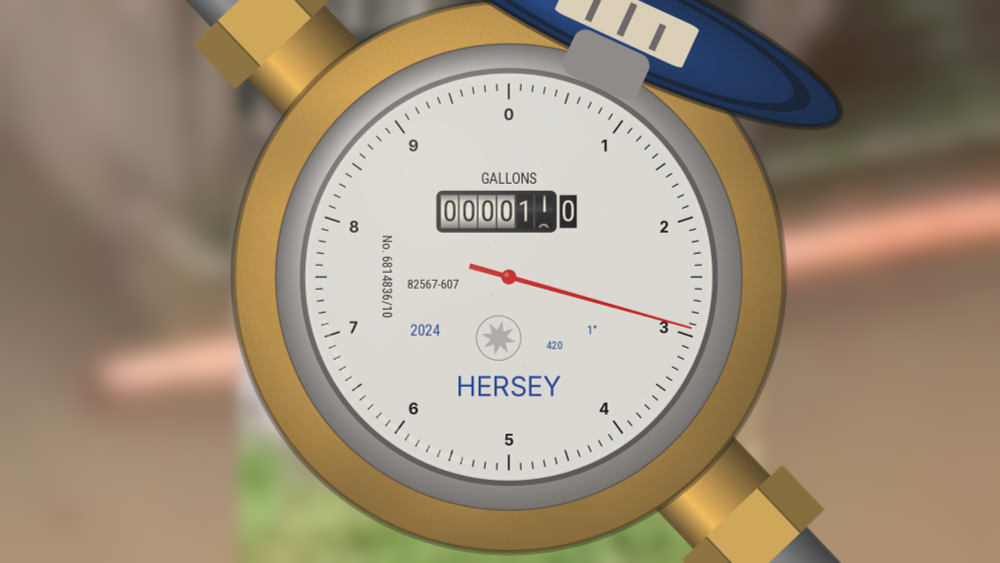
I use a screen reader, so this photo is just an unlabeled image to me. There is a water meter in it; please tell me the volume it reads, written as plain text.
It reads 112.9 gal
